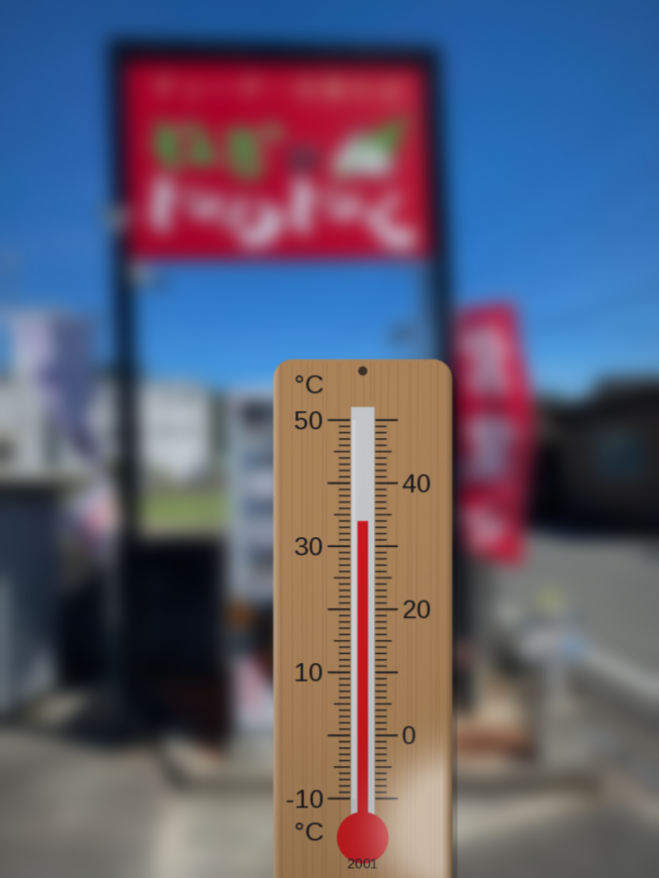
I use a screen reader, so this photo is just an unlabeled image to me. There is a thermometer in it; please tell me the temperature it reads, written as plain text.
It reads 34 °C
